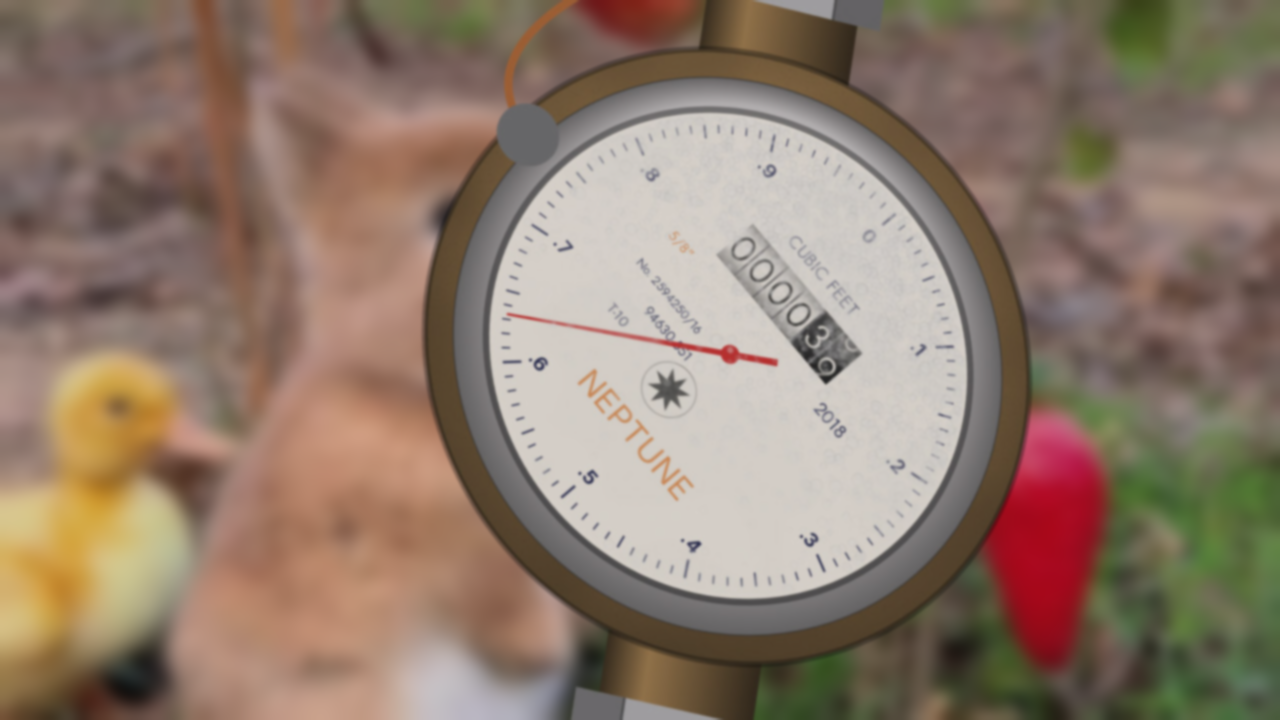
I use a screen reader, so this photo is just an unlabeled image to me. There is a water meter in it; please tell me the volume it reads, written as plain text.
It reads 38.63 ft³
